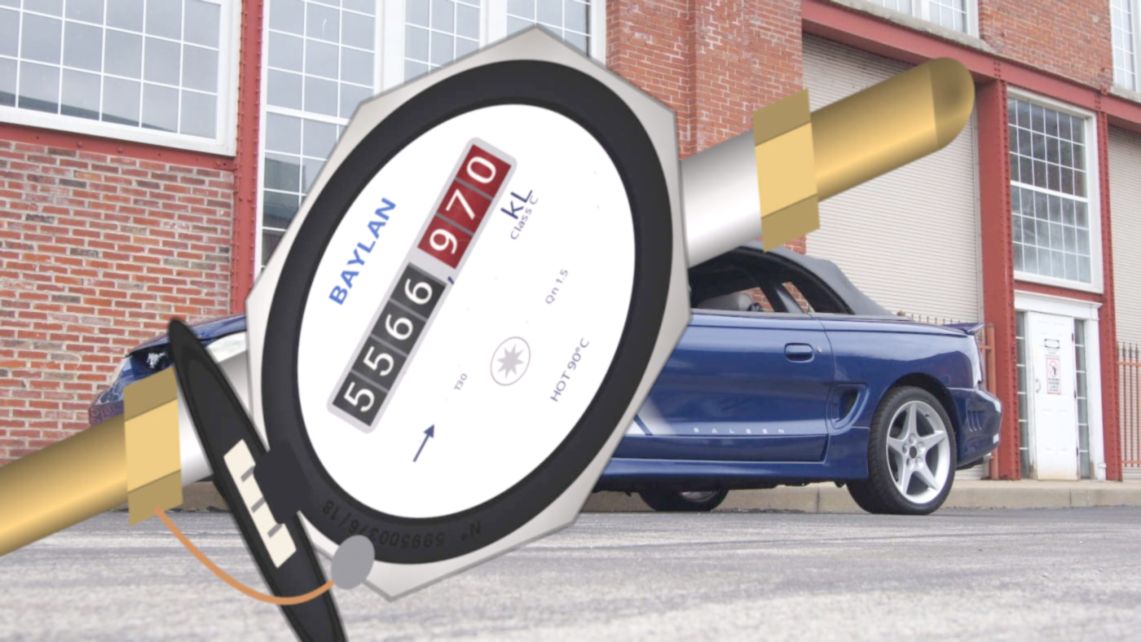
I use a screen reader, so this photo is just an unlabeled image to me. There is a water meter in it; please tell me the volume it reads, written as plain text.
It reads 5566.970 kL
